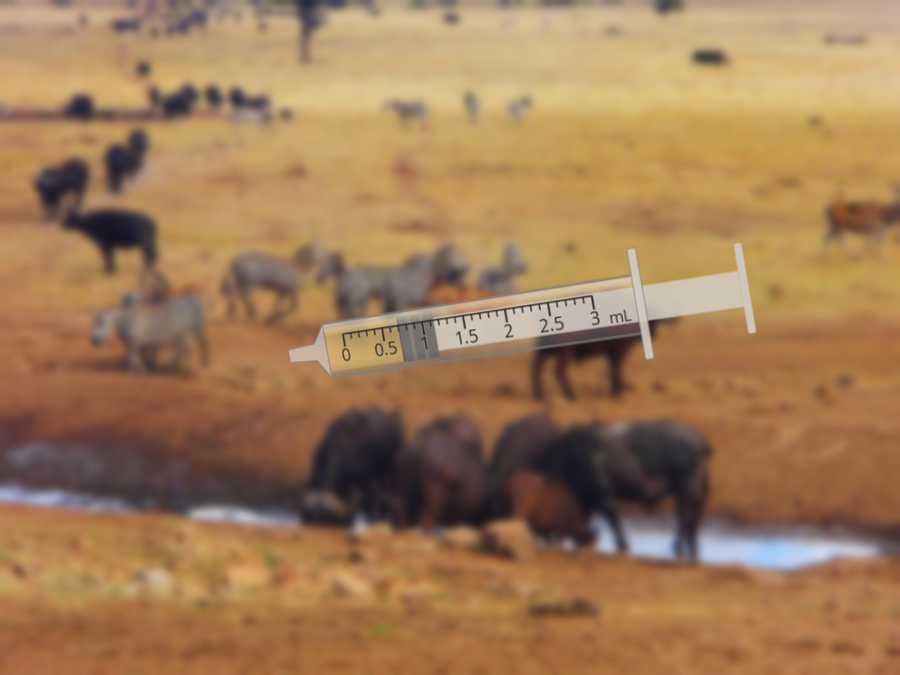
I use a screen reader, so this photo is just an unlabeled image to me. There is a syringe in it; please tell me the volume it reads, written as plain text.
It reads 0.7 mL
